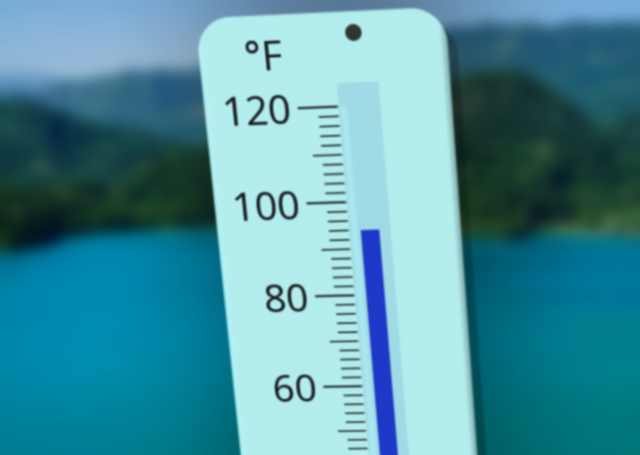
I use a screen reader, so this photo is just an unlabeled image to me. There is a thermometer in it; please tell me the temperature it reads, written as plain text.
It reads 94 °F
